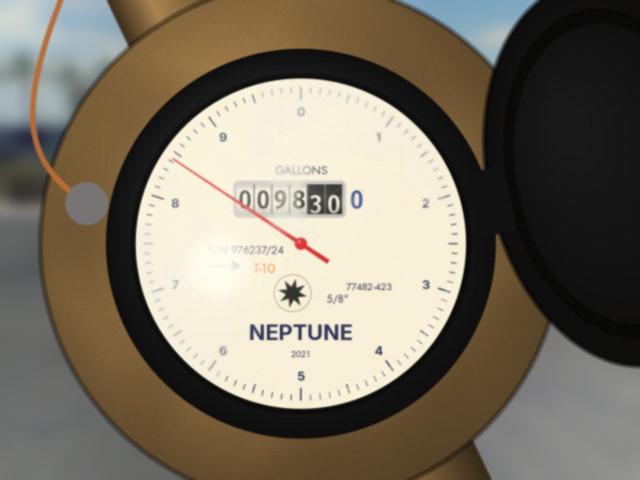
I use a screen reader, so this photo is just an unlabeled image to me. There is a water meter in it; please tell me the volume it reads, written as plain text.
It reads 98298.4 gal
